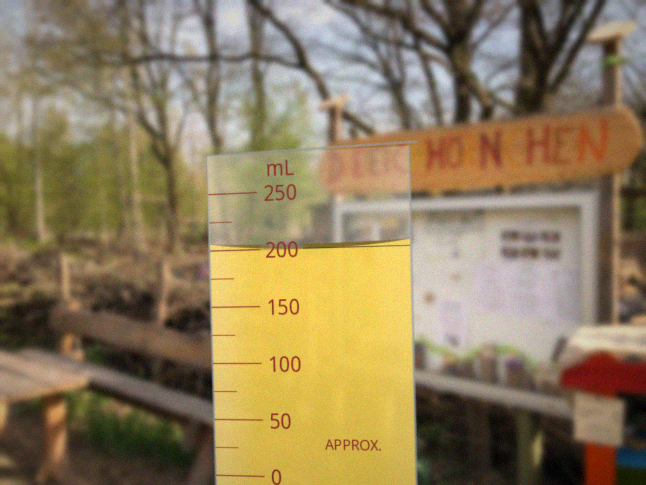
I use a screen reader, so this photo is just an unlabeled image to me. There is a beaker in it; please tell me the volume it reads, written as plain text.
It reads 200 mL
